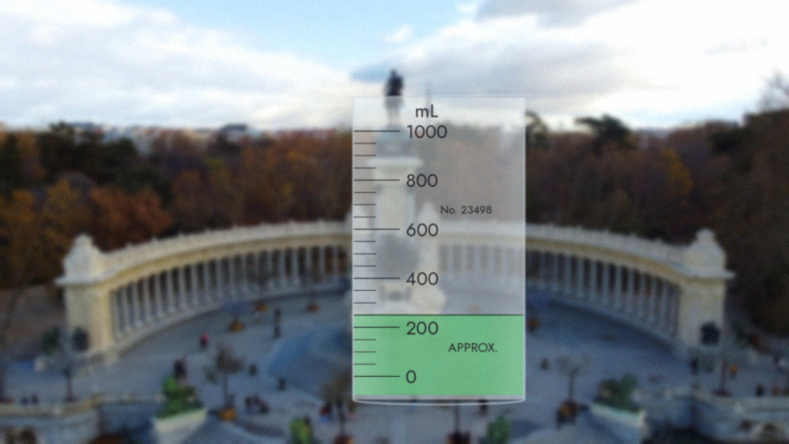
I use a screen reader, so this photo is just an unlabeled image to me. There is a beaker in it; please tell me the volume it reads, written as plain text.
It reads 250 mL
